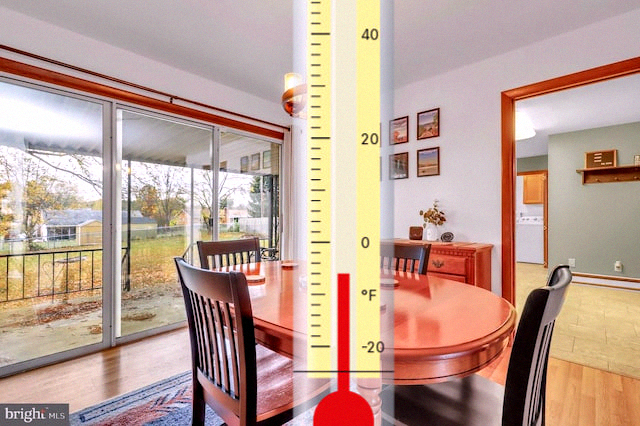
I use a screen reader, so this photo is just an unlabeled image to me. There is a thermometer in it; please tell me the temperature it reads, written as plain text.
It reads -6 °F
